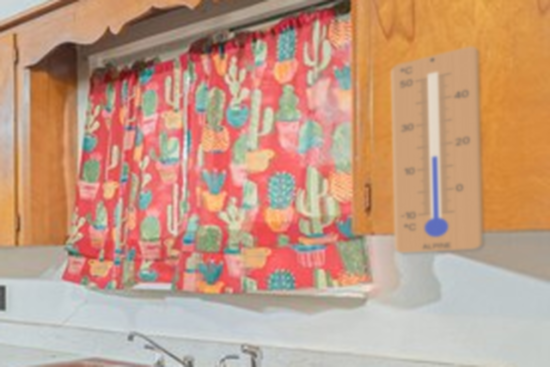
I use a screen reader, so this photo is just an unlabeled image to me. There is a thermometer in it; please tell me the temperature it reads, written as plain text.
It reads 15 °C
